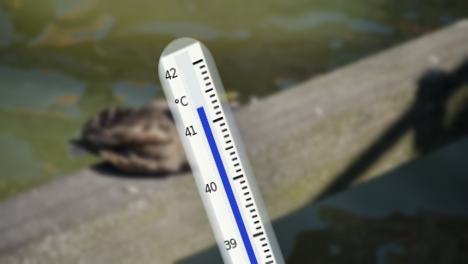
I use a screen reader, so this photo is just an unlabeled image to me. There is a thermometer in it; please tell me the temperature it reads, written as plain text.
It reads 41.3 °C
